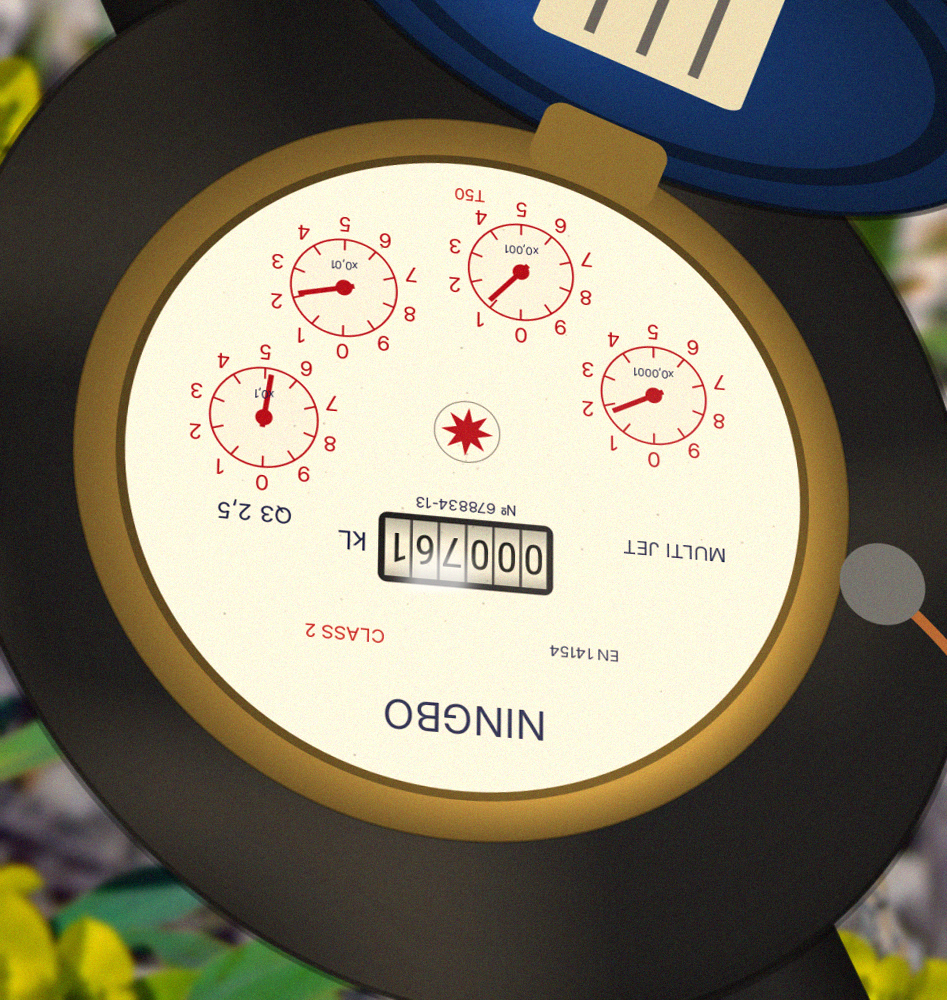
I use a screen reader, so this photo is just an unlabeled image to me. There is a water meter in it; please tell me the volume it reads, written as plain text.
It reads 761.5211 kL
